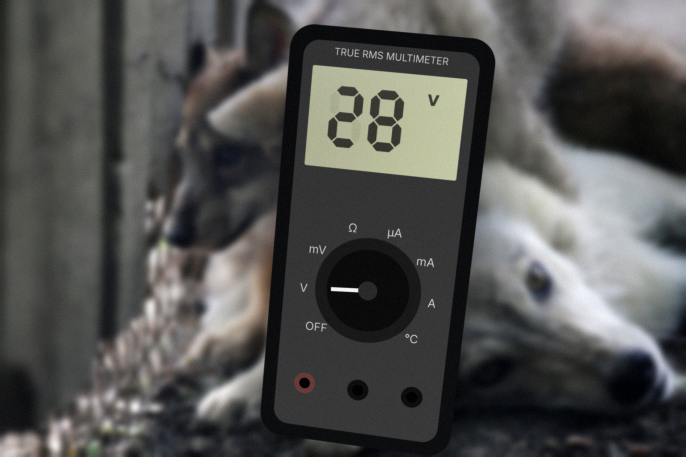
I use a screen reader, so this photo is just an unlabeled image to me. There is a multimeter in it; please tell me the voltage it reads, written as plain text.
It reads 28 V
